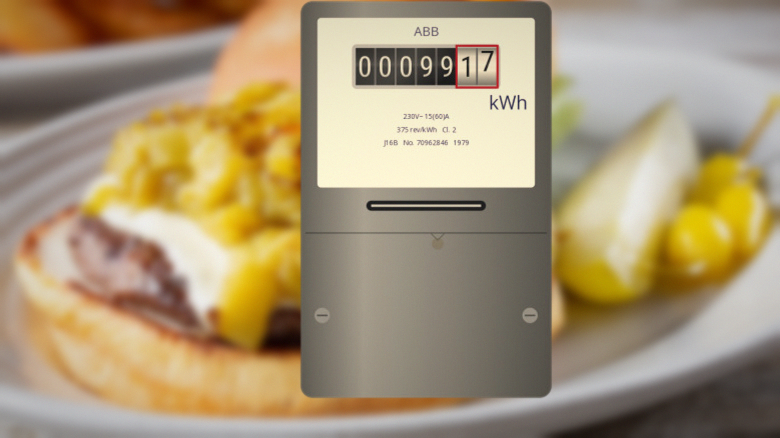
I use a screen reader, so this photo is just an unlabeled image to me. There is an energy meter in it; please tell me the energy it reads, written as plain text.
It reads 99.17 kWh
